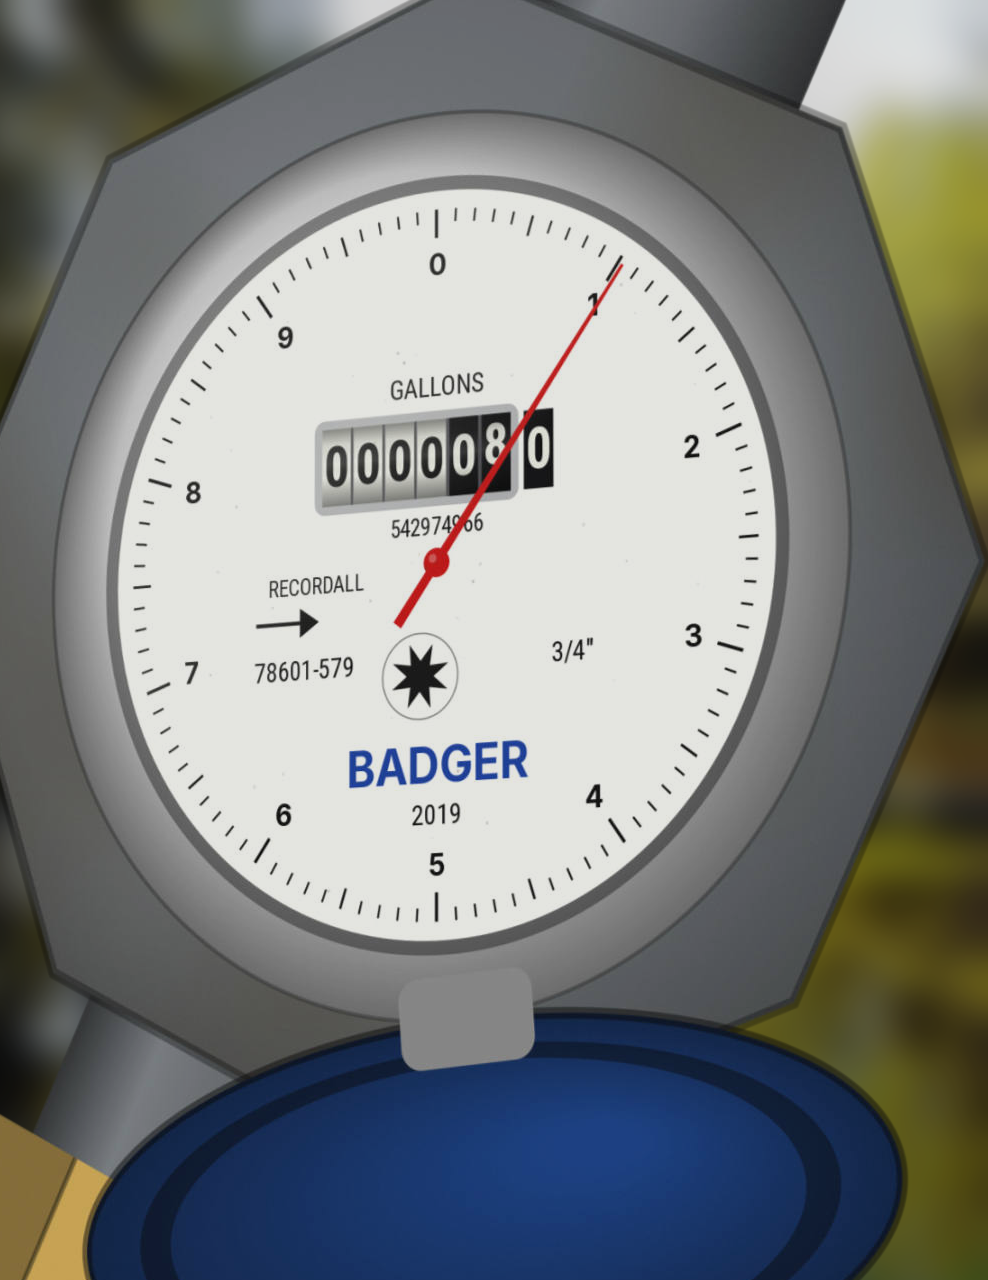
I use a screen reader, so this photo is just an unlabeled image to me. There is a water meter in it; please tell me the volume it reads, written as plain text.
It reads 81.0 gal
